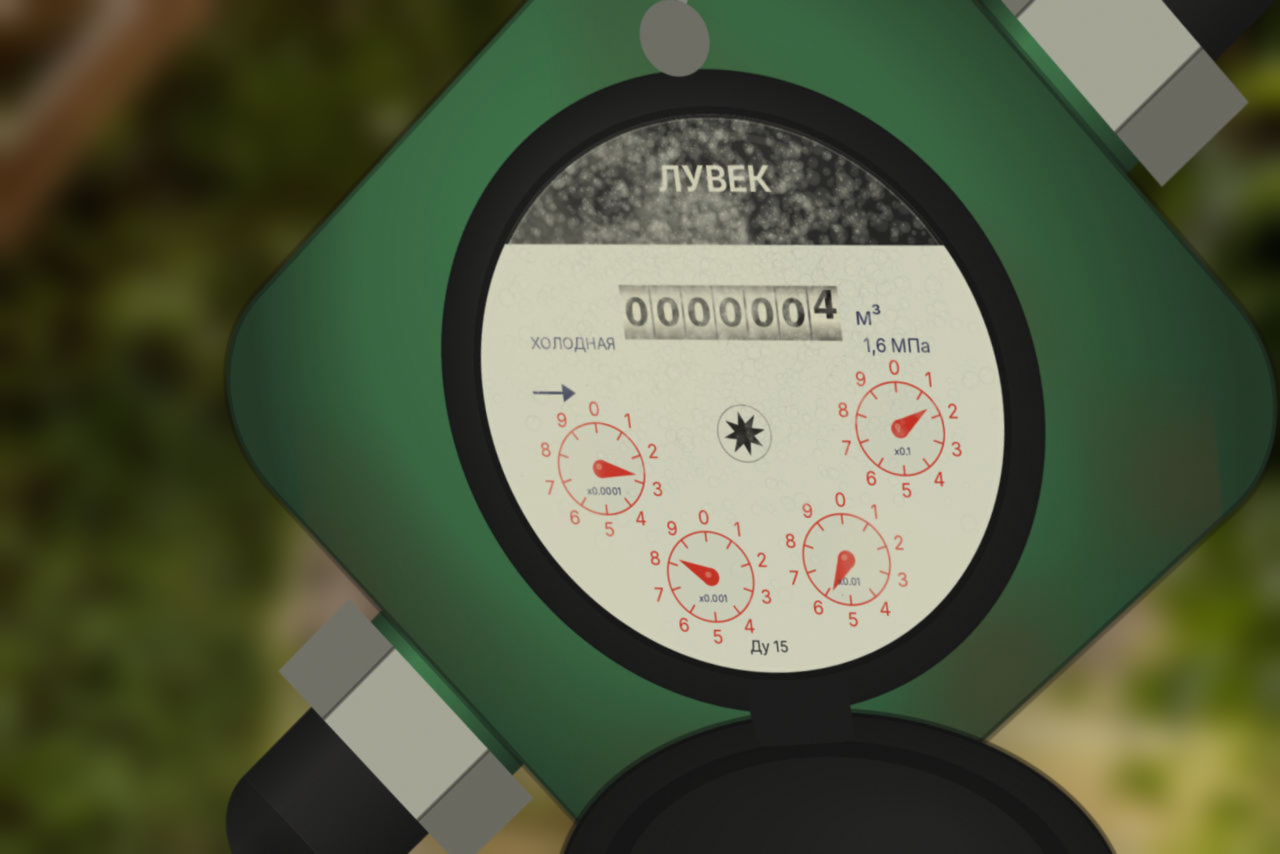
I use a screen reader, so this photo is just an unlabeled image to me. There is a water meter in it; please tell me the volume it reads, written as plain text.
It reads 4.1582 m³
